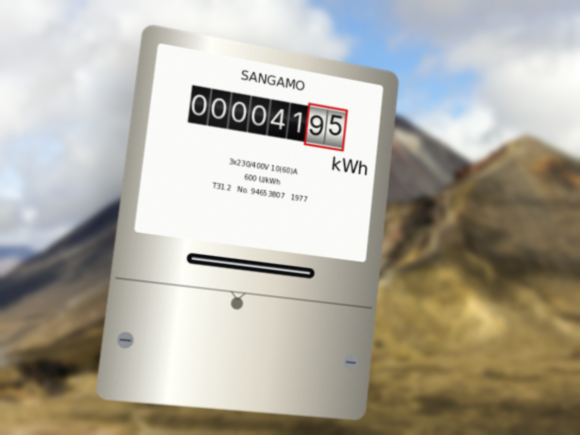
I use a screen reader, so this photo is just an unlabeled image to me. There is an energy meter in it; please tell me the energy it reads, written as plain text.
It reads 41.95 kWh
